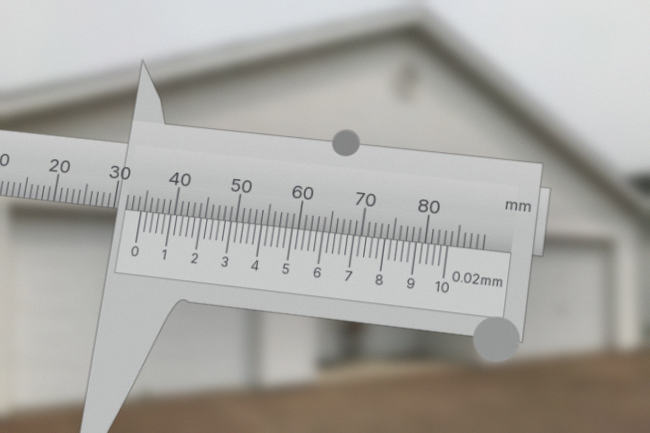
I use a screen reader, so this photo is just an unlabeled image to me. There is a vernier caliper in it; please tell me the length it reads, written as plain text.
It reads 34.5 mm
